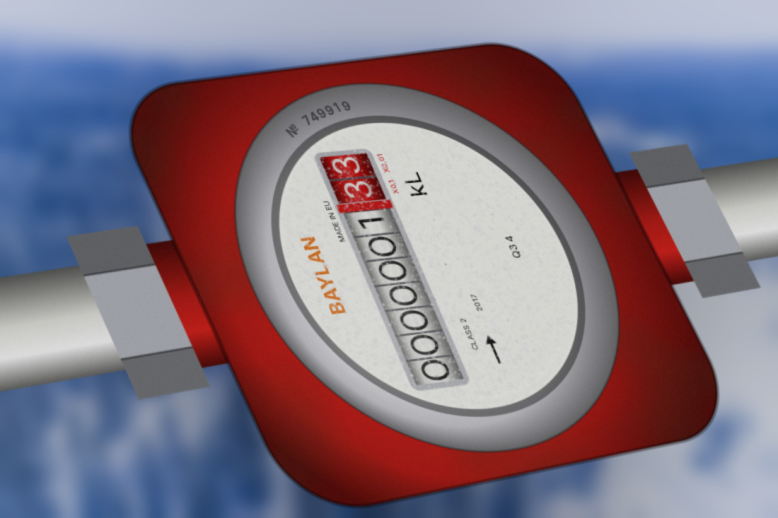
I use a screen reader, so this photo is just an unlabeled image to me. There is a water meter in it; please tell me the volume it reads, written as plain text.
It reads 1.33 kL
